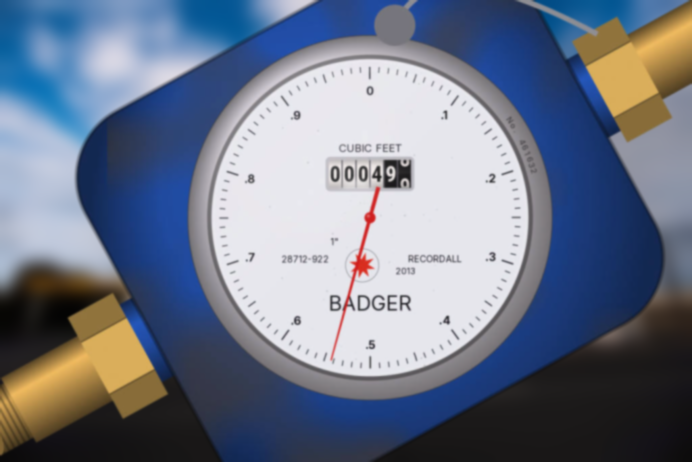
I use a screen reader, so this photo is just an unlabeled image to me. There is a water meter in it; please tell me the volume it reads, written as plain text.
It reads 498.54 ft³
